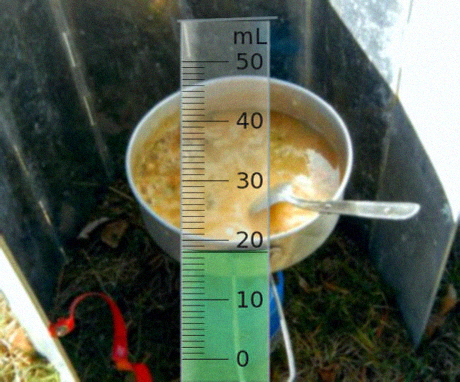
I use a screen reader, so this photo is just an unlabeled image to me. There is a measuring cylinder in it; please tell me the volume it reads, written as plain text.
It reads 18 mL
